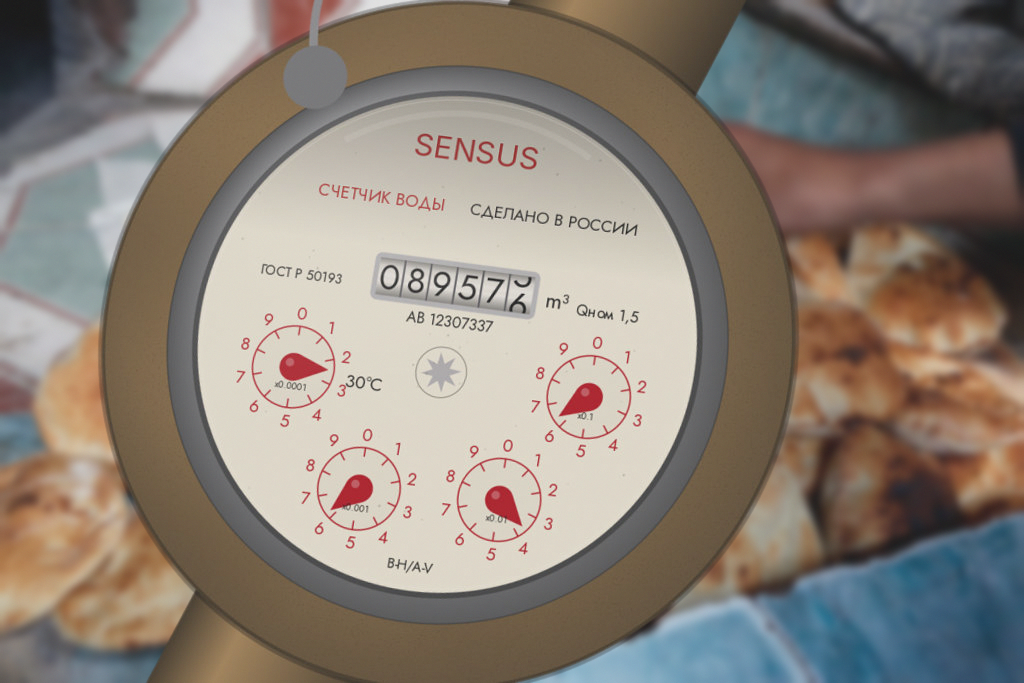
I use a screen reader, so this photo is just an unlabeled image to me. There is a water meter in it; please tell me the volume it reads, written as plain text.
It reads 89575.6362 m³
